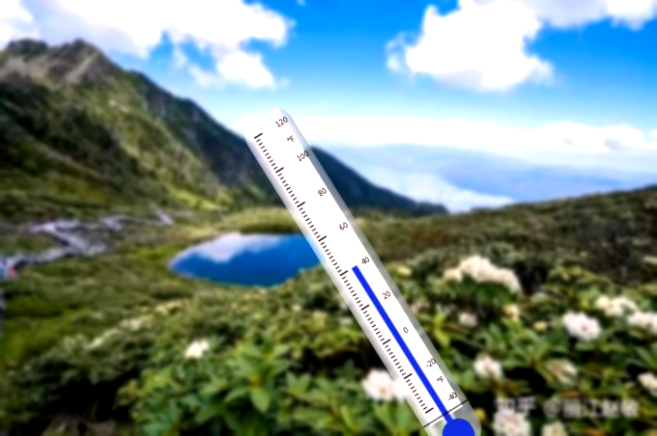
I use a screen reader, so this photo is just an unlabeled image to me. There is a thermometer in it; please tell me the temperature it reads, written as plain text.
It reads 40 °F
